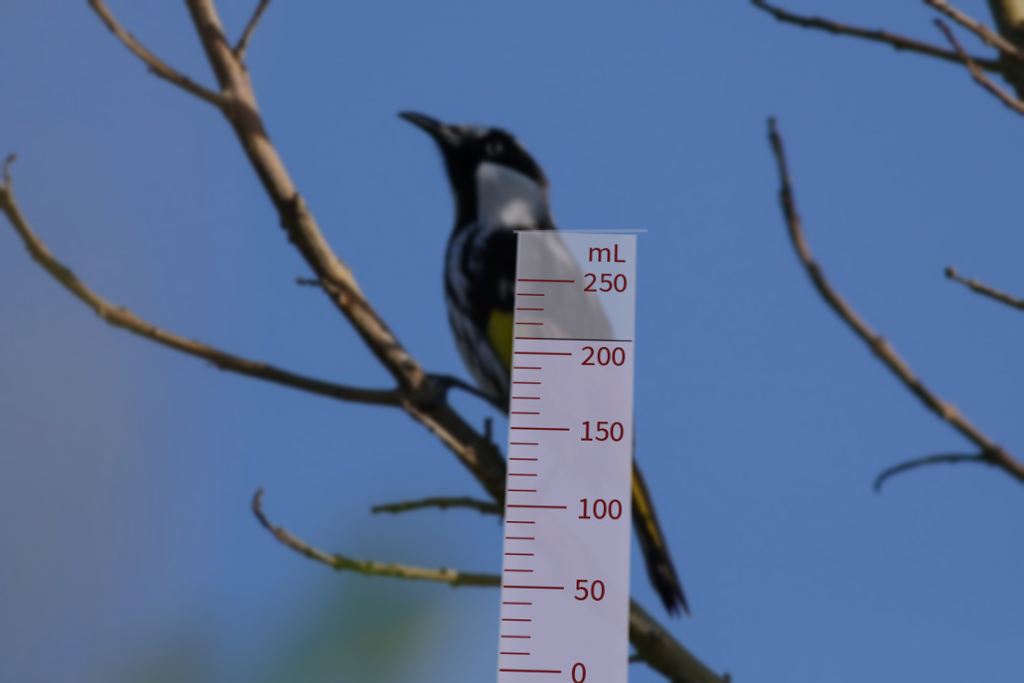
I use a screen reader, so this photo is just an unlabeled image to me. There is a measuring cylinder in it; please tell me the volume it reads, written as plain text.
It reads 210 mL
